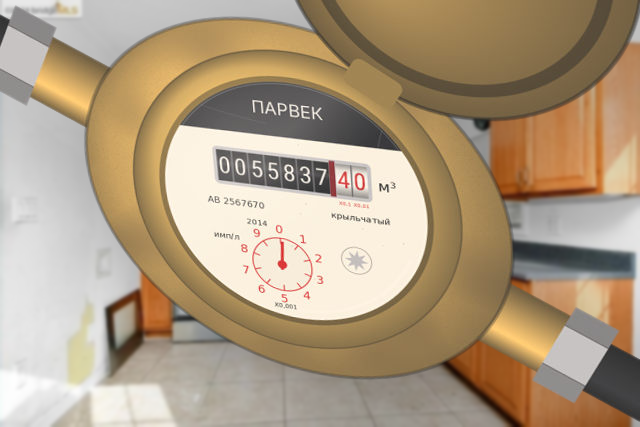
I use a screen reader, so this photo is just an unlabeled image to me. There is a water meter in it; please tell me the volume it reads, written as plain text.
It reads 55837.400 m³
